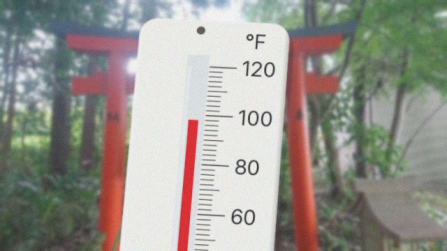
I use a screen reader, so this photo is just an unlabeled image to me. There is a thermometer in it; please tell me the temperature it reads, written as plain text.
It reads 98 °F
